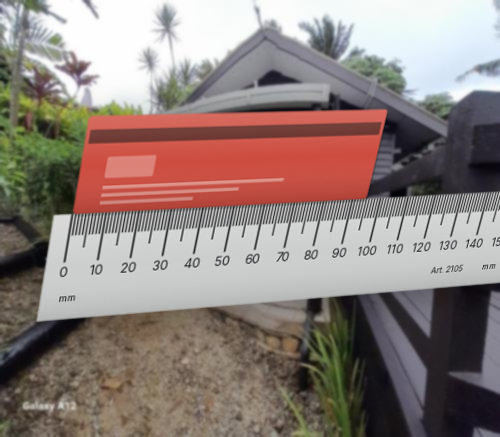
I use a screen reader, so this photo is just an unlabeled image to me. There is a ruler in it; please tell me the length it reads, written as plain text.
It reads 95 mm
